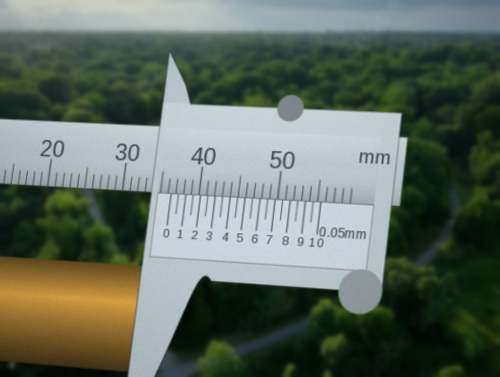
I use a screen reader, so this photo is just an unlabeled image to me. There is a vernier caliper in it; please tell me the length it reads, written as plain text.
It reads 36.4 mm
